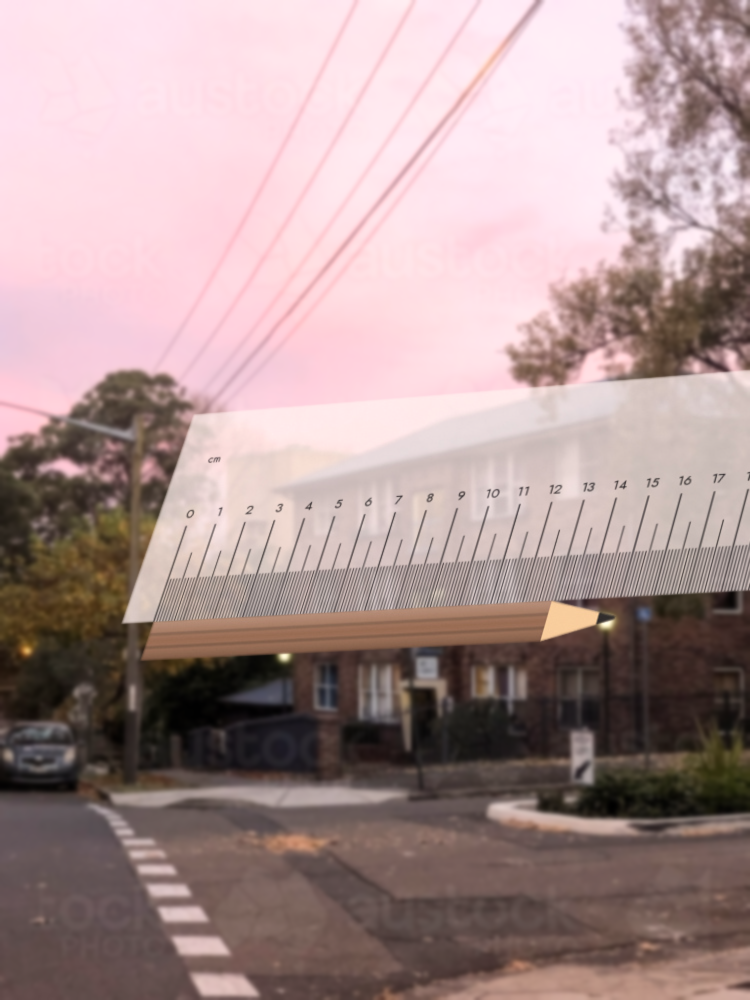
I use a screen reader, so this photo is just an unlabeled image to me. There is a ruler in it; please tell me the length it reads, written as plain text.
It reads 15 cm
